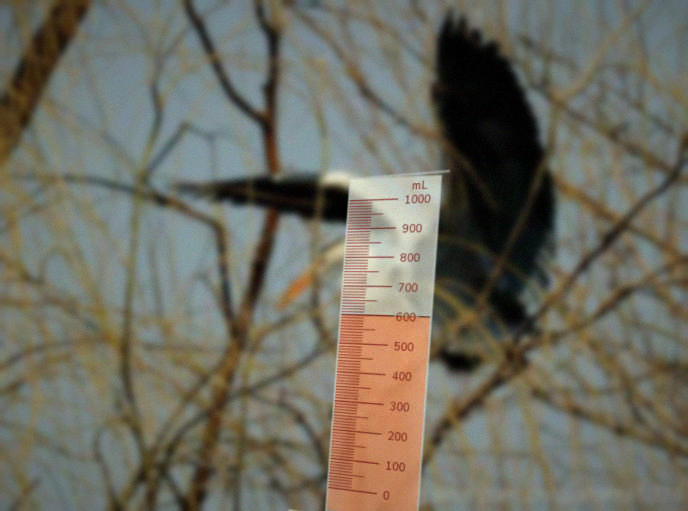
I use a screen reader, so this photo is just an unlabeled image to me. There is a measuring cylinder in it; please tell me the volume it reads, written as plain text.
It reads 600 mL
